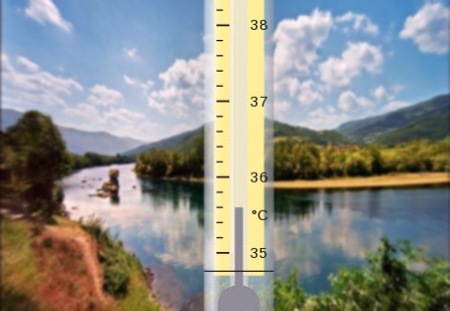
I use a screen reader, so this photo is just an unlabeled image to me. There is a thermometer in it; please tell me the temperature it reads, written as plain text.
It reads 35.6 °C
